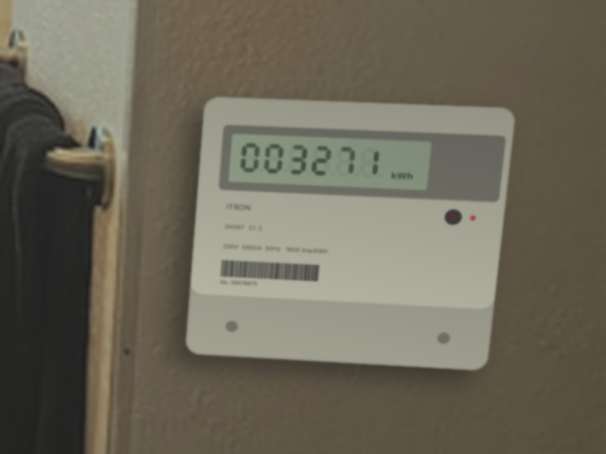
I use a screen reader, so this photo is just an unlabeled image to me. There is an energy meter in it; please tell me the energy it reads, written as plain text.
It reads 3271 kWh
